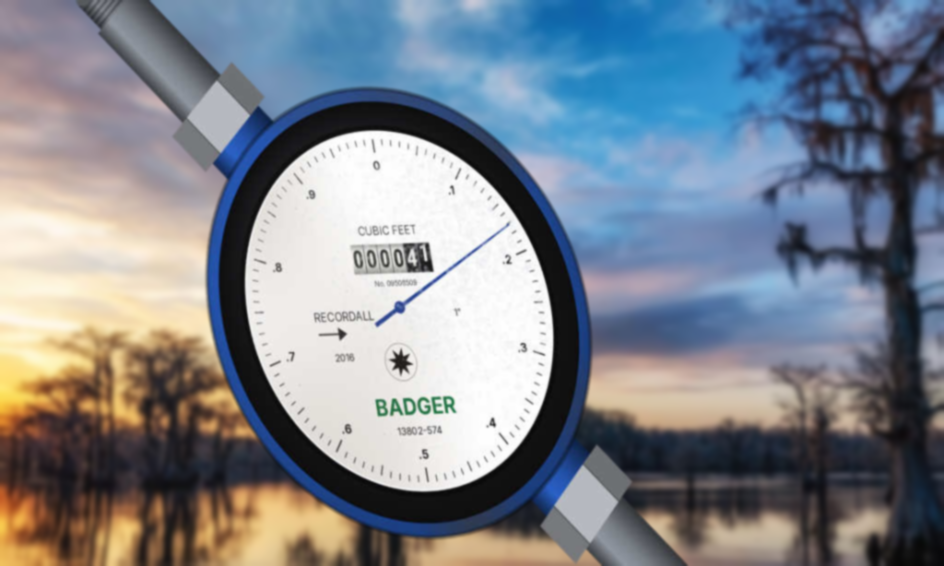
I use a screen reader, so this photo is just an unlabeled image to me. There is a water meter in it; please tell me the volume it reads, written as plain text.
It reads 41.17 ft³
